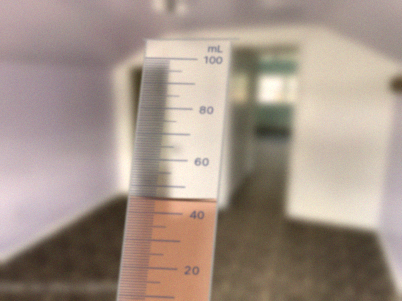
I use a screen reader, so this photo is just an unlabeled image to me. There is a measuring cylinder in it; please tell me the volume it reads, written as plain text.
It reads 45 mL
